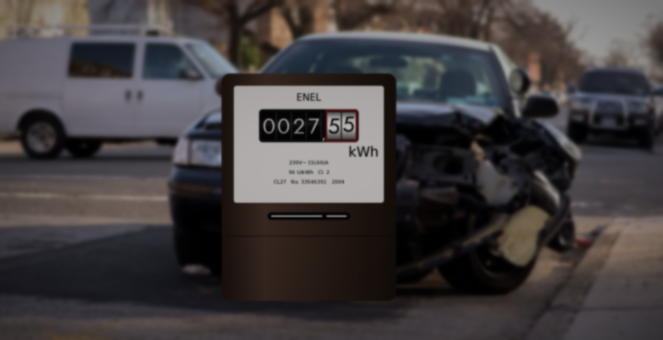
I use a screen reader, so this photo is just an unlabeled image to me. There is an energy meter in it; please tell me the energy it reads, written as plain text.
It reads 27.55 kWh
